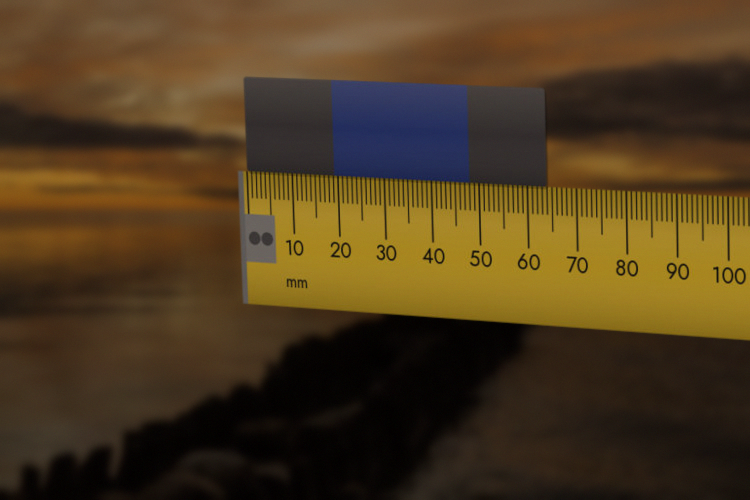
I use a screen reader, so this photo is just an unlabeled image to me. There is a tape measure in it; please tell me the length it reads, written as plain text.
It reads 64 mm
